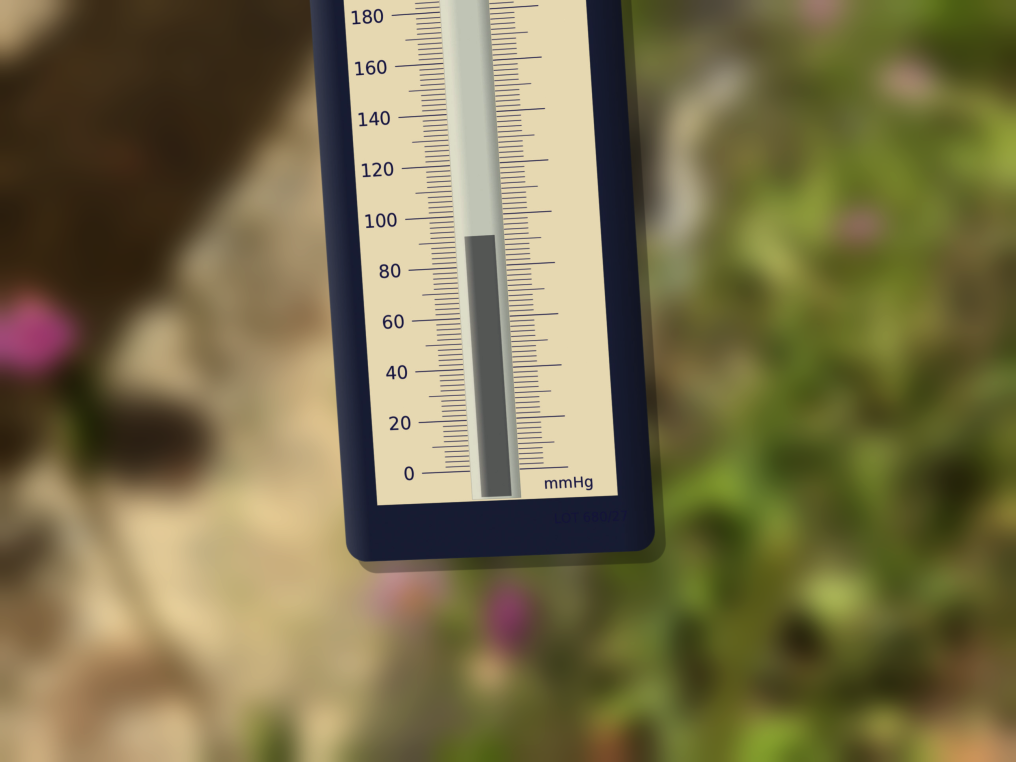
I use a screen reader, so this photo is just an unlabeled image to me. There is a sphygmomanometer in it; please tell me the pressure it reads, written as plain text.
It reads 92 mmHg
